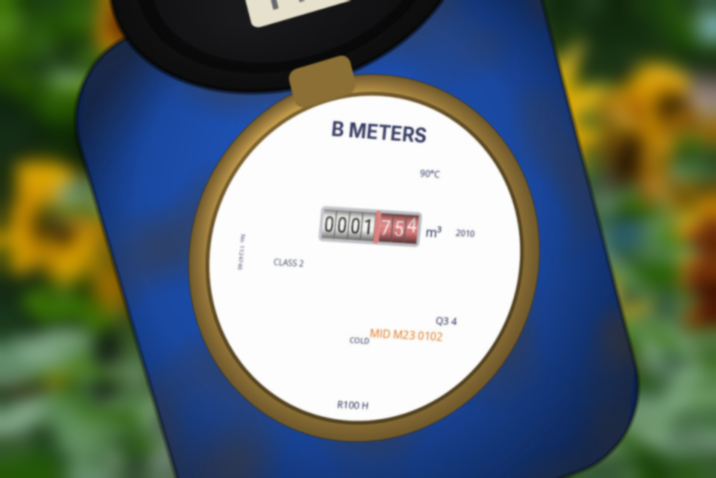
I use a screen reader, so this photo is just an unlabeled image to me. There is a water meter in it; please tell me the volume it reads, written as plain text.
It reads 1.754 m³
